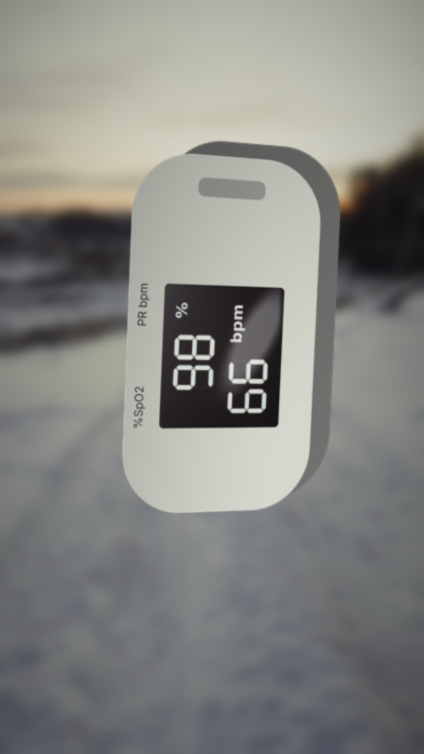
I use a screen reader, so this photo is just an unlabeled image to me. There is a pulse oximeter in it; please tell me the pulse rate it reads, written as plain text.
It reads 66 bpm
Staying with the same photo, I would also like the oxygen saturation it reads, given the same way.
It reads 98 %
